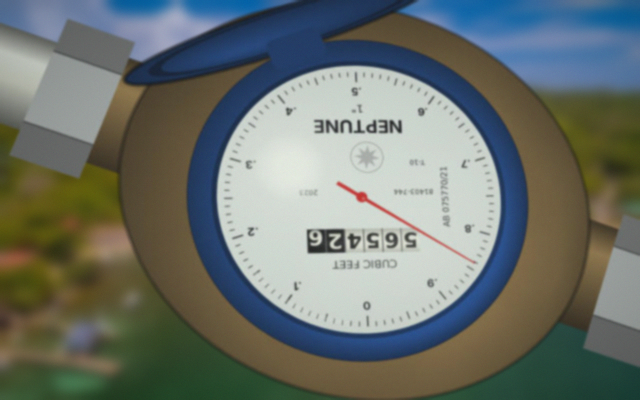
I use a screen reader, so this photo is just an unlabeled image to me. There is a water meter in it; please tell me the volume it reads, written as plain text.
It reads 565425.84 ft³
